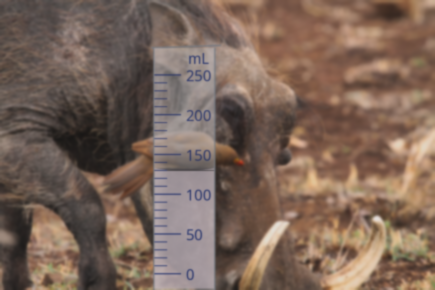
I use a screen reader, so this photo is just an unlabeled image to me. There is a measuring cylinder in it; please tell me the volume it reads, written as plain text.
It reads 130 mL
